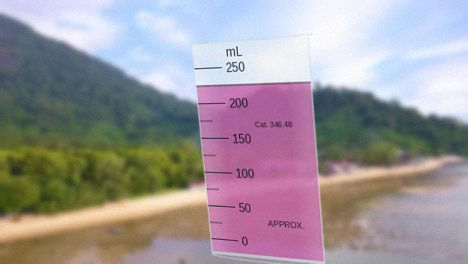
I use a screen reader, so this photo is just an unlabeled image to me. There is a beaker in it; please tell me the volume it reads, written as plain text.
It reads 225 mL
